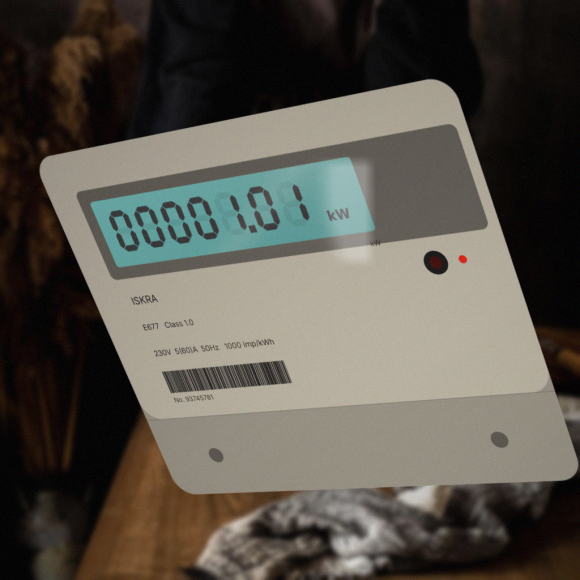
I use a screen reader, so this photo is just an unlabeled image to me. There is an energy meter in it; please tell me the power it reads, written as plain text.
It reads 1.01 kW
